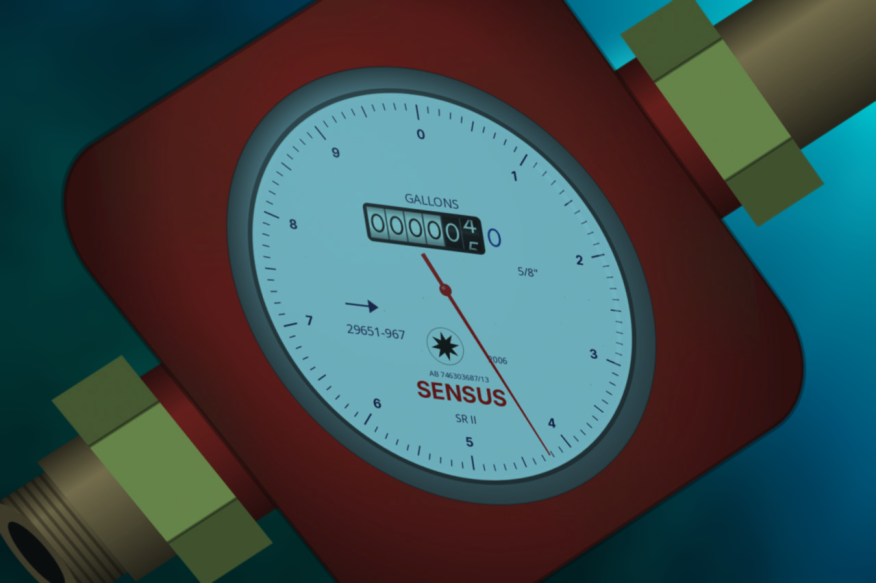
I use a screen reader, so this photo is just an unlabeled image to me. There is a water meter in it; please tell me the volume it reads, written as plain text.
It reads 44.2 gal
